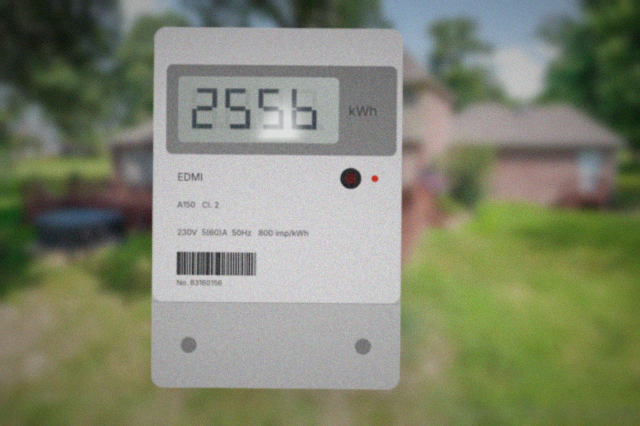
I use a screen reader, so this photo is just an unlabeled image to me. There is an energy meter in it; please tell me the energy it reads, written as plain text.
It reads 2556 kWh
